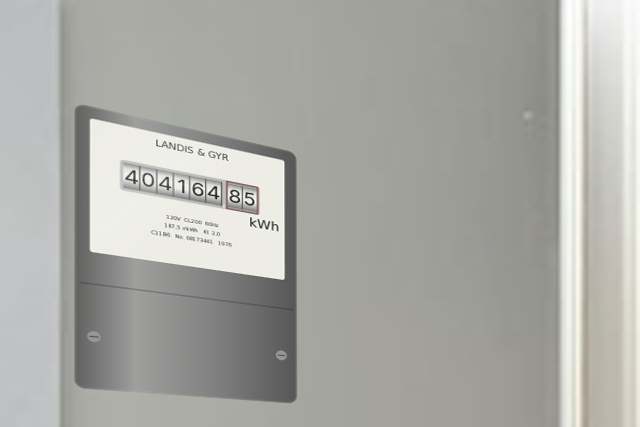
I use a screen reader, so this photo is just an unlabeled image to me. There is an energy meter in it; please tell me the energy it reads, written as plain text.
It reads 404164.85 kWh
